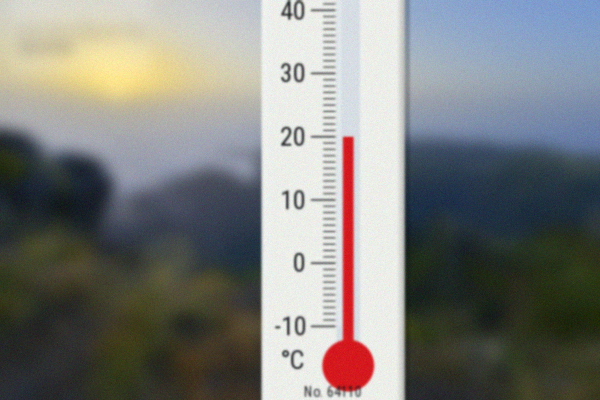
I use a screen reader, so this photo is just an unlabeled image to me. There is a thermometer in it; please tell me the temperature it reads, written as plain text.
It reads 20 °C
